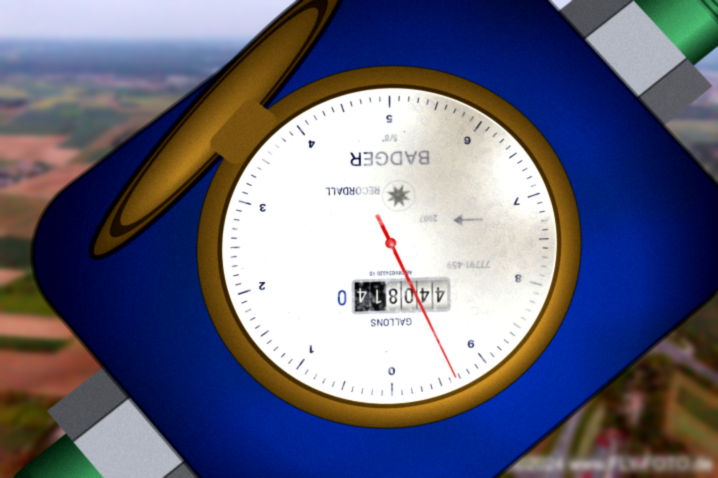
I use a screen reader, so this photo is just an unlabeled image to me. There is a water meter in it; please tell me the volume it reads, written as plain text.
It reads 4408139.3 gal
